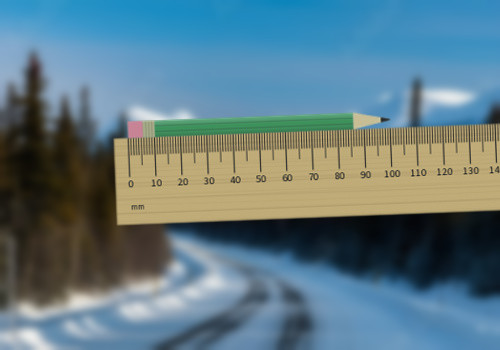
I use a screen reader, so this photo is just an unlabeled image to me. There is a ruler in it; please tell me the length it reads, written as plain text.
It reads 100 mm
